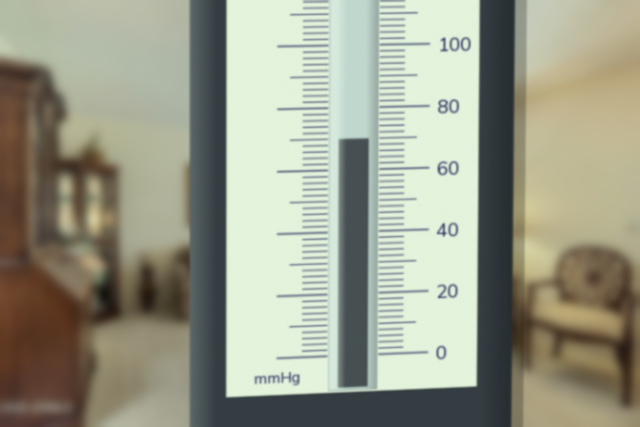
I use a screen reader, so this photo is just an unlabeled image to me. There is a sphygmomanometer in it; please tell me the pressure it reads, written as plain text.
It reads 70 mmHg
